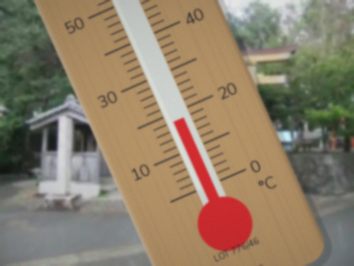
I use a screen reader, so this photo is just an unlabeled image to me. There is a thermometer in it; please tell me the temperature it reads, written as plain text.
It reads 18 °C
